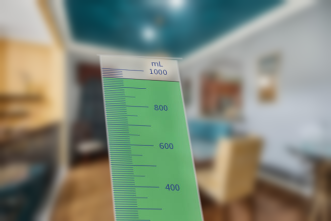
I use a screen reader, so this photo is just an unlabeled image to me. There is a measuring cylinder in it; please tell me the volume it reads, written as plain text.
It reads 950 mL
